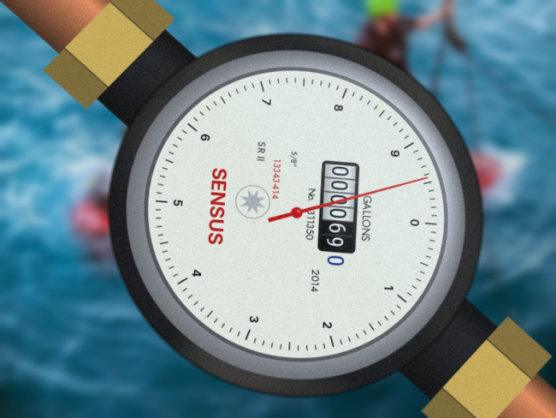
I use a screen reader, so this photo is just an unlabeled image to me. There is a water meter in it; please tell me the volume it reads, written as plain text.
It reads 689.4 gal
